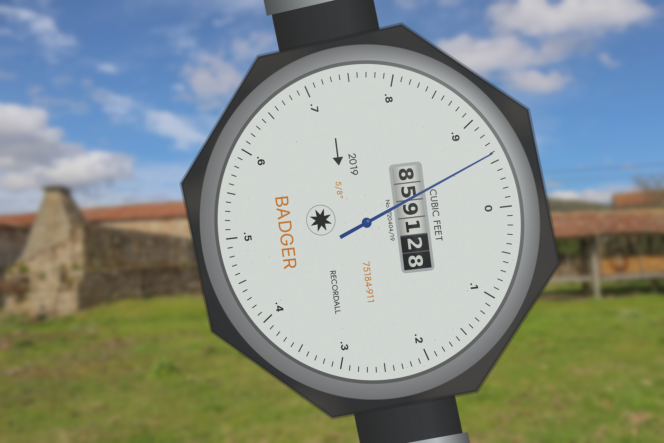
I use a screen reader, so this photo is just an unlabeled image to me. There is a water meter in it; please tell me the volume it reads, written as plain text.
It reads 859127.94 ft³
